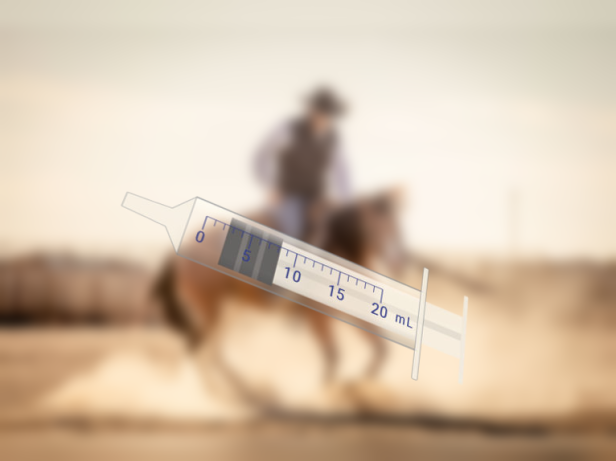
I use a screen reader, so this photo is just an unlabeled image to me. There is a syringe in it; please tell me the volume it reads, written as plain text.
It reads 2.5 mL
